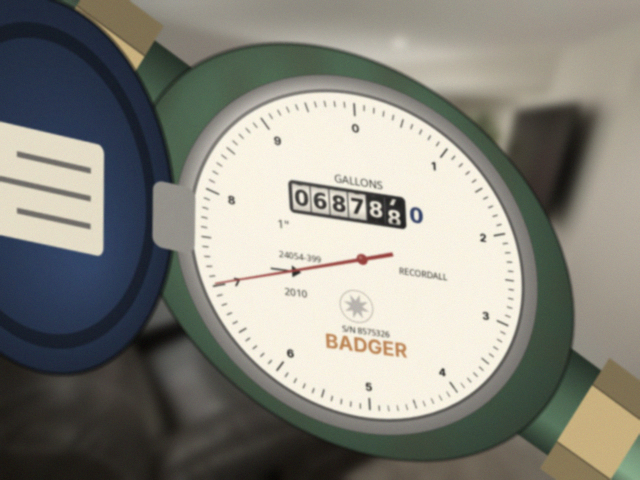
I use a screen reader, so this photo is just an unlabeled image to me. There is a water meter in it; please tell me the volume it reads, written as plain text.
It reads 687877.0 gal
